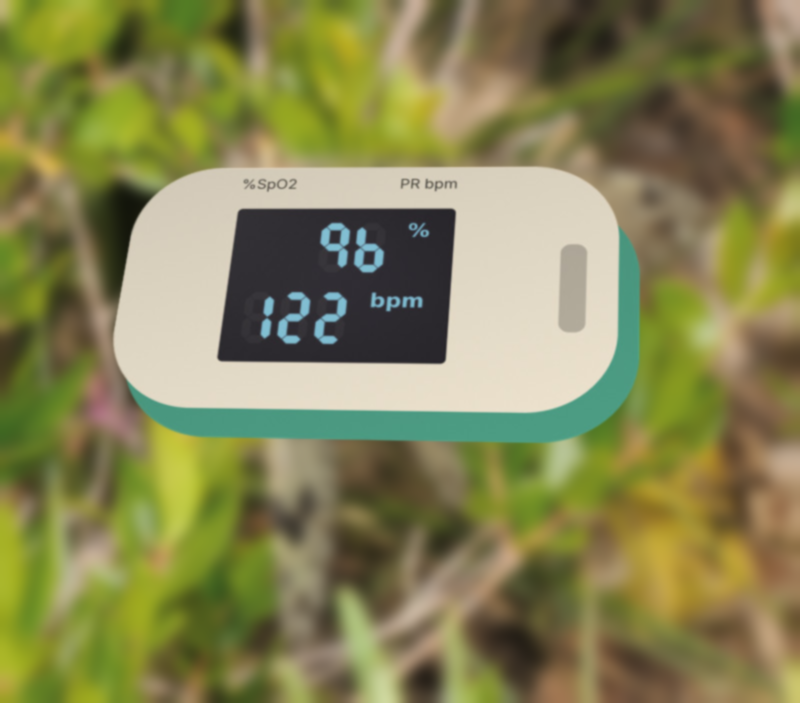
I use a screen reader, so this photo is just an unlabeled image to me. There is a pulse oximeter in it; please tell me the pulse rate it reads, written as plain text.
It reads 122 bpm
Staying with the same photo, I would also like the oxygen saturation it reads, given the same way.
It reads 96 %
